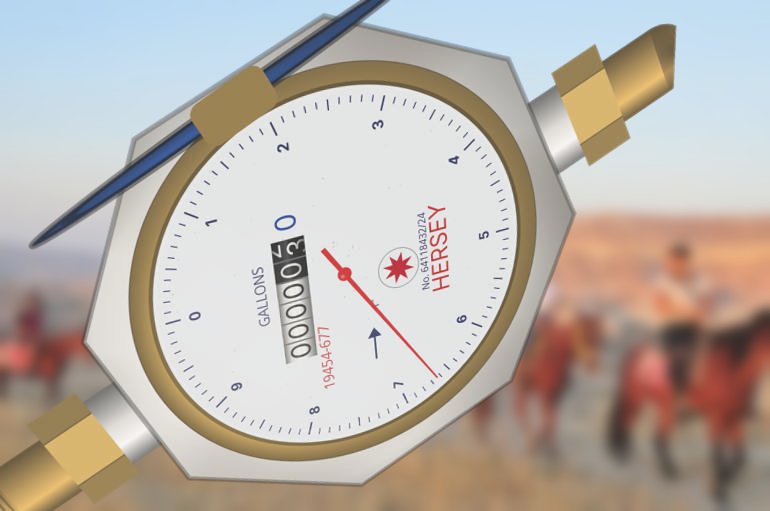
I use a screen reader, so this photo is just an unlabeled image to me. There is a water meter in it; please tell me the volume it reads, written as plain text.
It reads 26.6 gal
